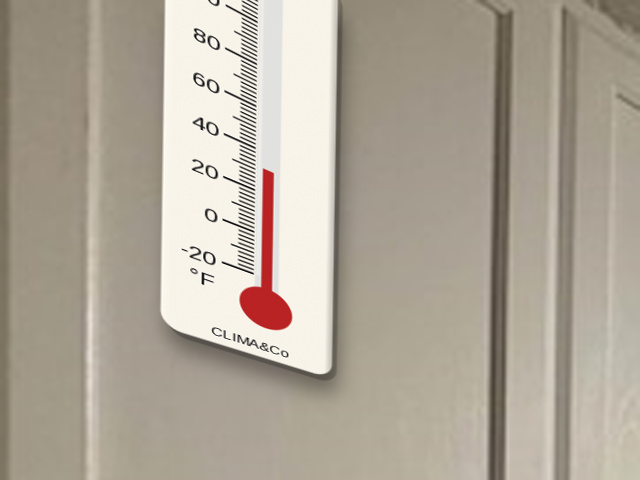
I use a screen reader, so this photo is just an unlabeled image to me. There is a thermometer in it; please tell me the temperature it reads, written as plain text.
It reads 32 °F
